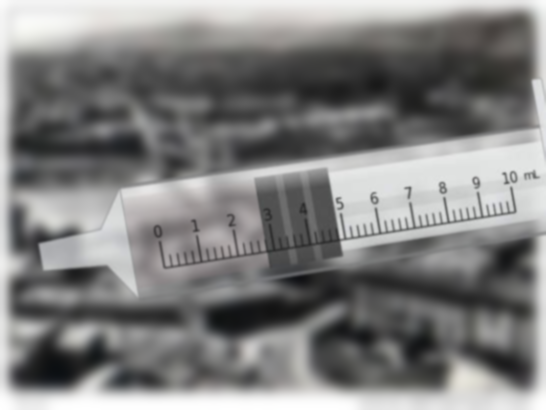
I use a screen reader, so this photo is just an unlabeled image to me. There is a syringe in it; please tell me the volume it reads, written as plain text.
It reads 2.8 mL
